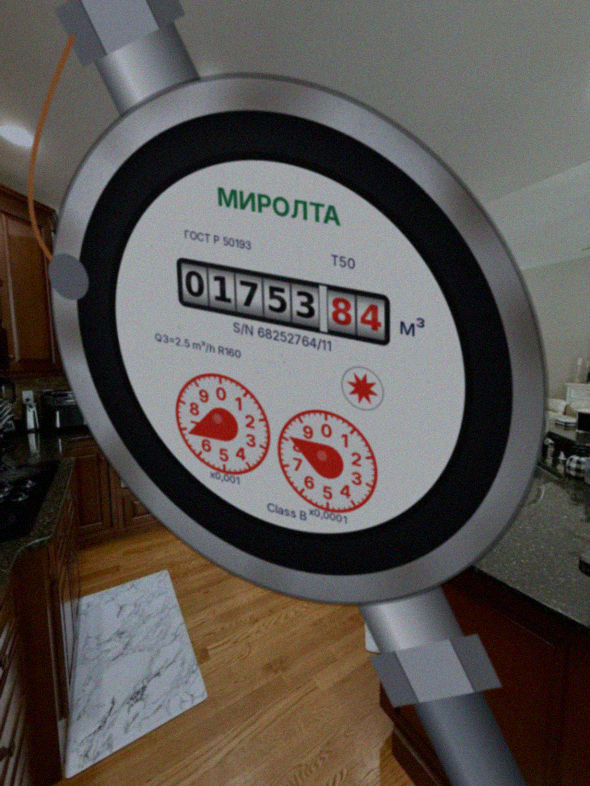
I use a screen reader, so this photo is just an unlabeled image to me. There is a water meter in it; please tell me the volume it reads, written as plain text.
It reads 1753.8468 m³
